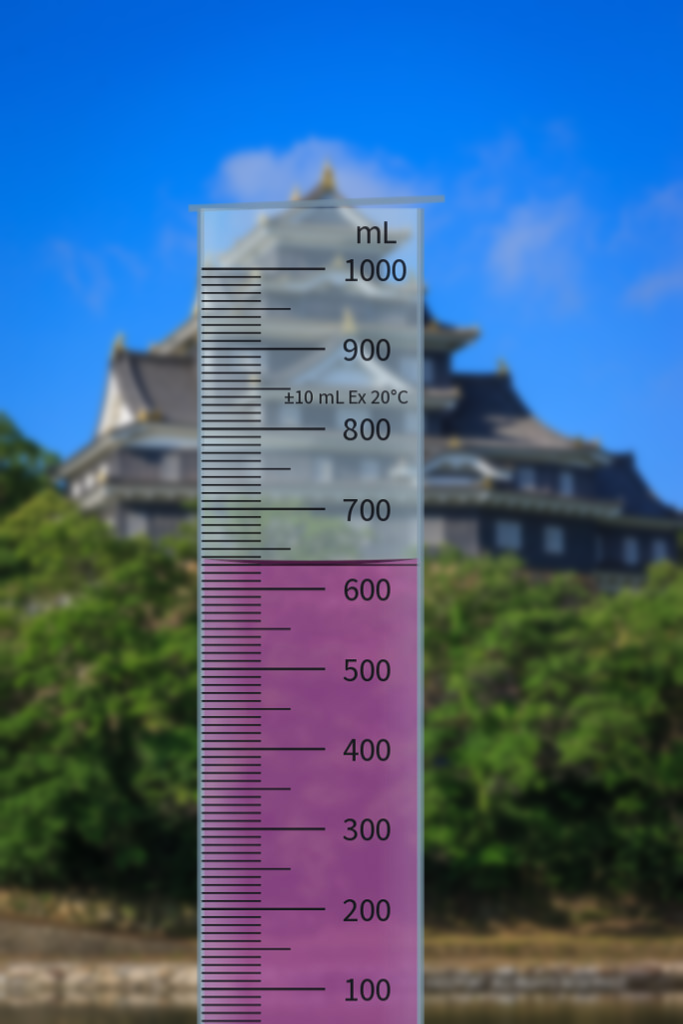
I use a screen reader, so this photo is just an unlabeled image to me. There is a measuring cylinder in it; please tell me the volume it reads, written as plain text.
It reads 630 mL
